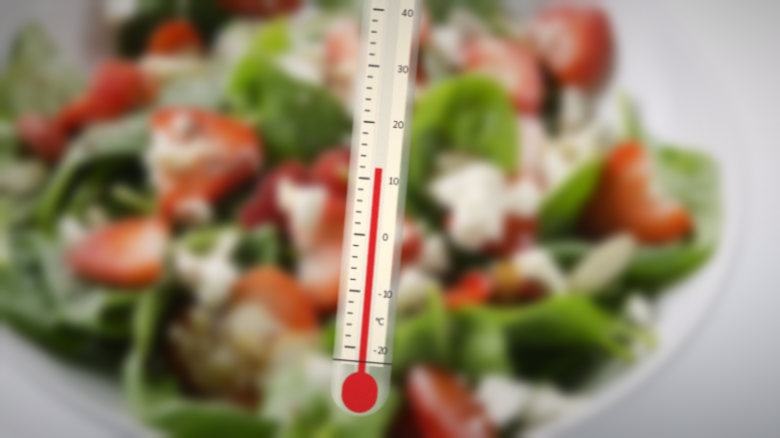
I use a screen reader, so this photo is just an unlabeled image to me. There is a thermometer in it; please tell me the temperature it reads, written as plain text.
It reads 12 °C
